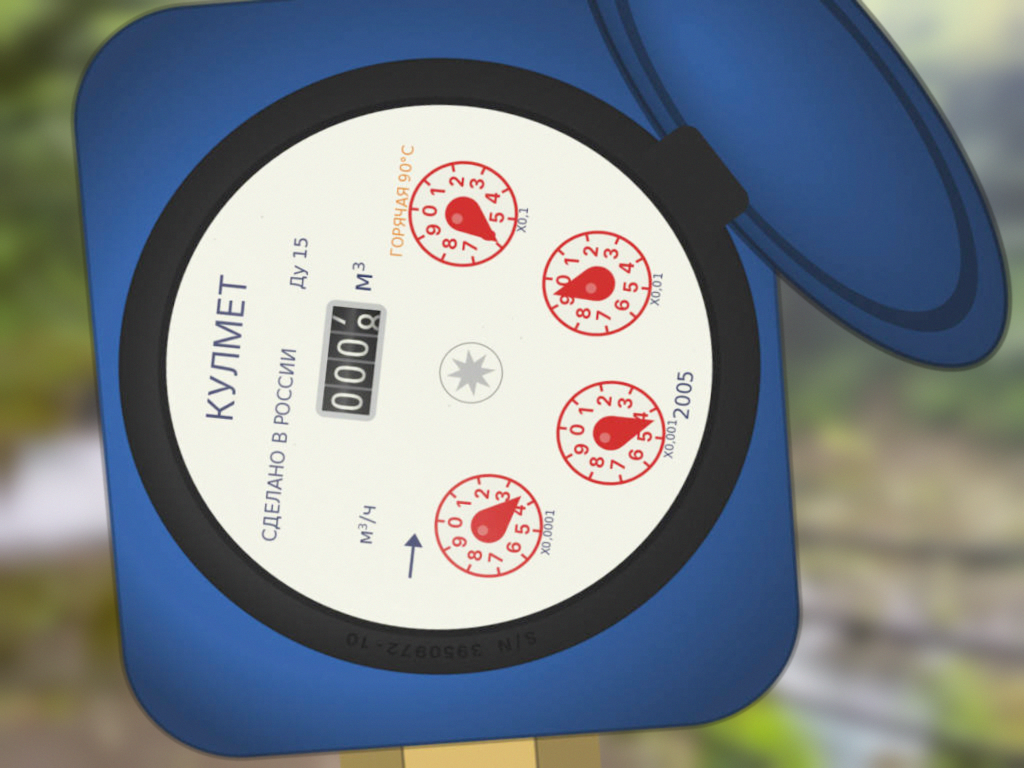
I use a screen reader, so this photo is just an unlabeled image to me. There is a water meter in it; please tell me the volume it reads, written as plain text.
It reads 7.5943 m³
